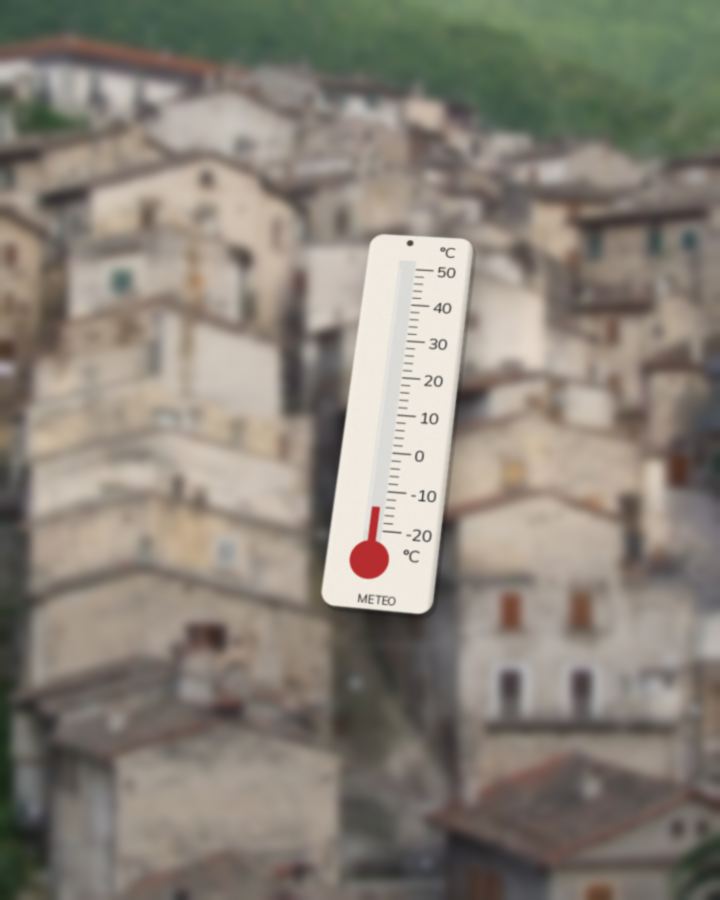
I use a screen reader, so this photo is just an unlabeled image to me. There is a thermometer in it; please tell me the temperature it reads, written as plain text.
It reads -14 °C
